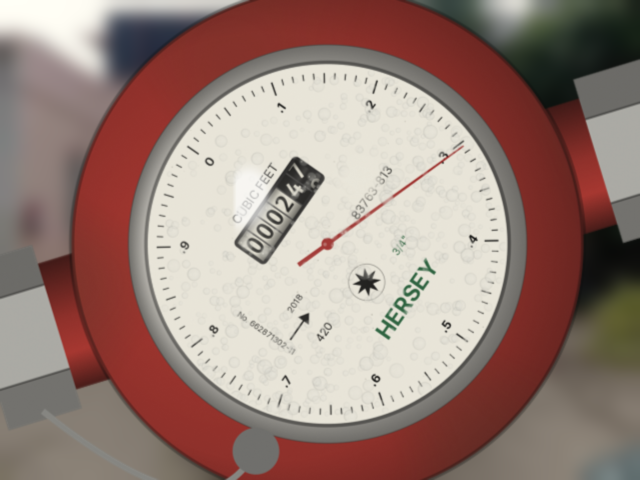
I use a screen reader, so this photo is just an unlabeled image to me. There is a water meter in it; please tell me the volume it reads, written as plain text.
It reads 247.30 ft³
